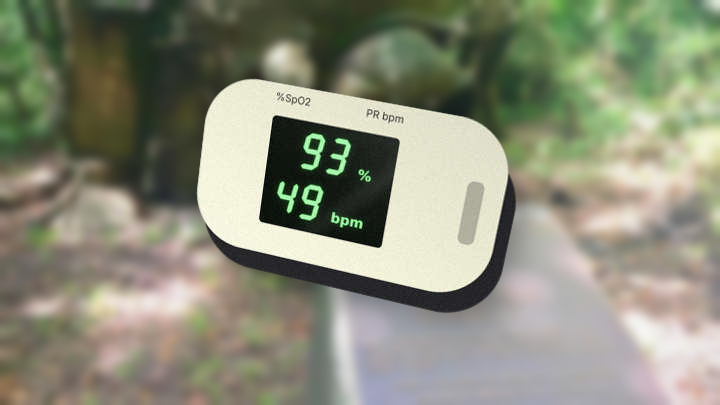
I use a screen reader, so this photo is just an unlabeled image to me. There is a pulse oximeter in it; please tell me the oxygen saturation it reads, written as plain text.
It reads 93 %
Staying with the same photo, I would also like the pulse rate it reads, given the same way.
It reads 49 bpm
